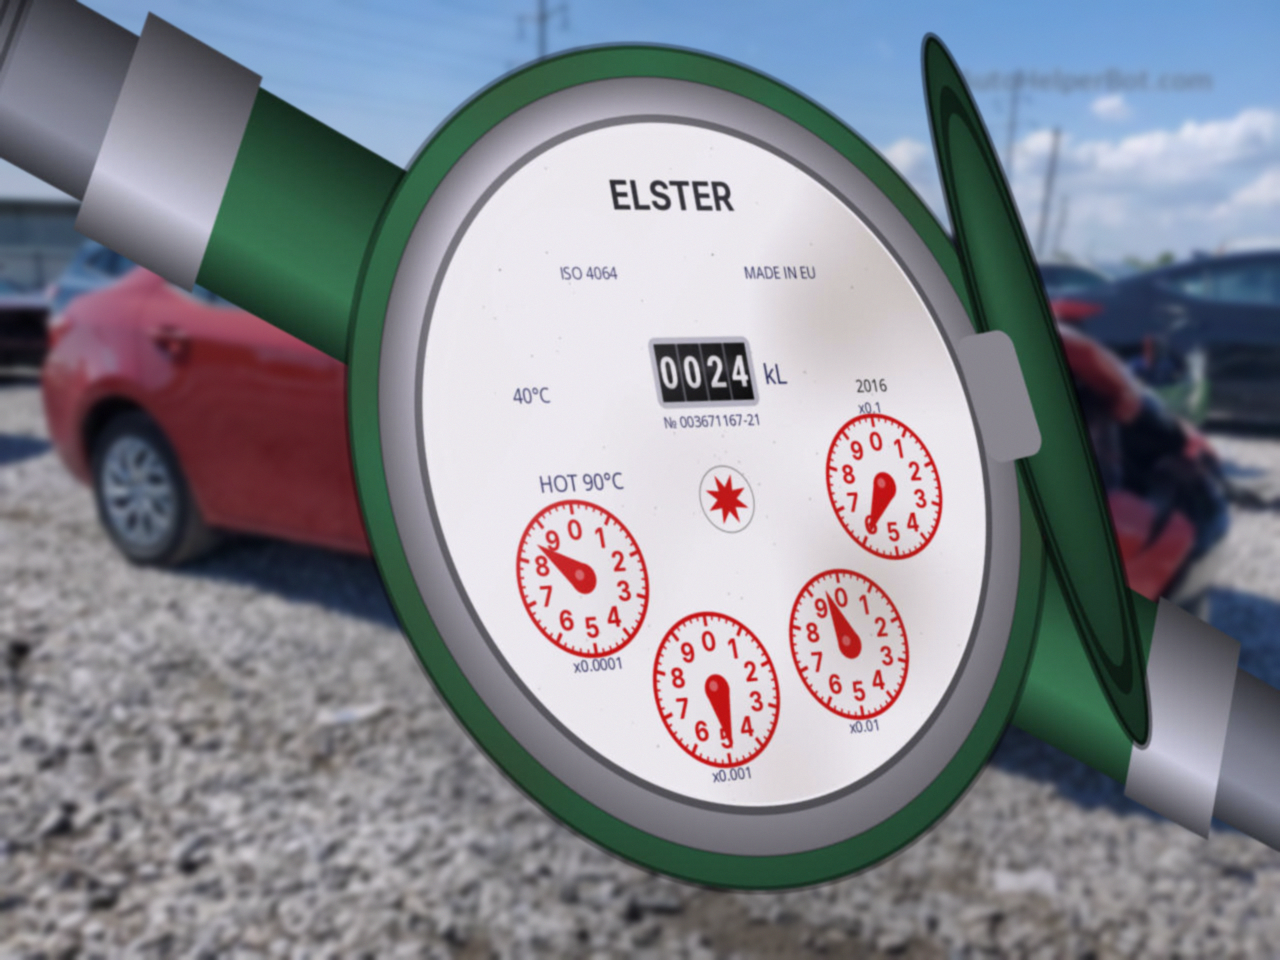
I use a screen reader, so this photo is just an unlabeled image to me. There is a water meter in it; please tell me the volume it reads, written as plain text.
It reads 24.5948 kL
